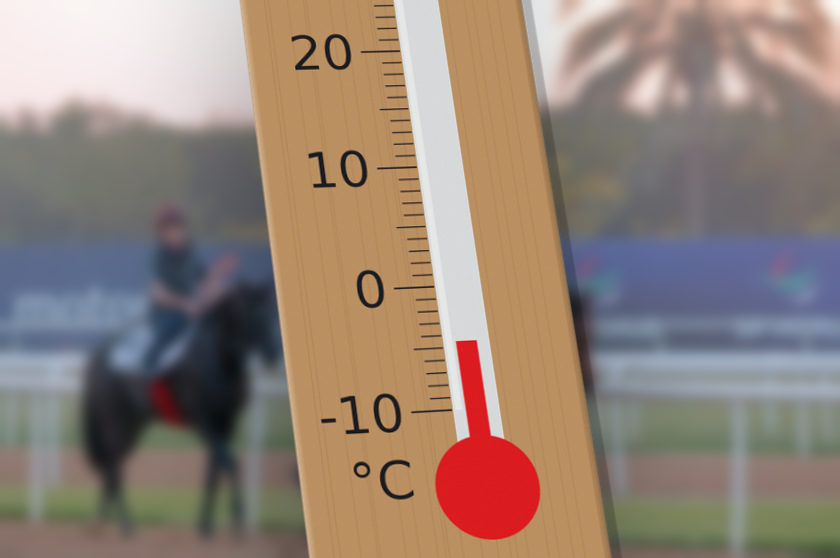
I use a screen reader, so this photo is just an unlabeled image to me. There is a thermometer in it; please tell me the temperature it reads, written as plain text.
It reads -4.5 °C
